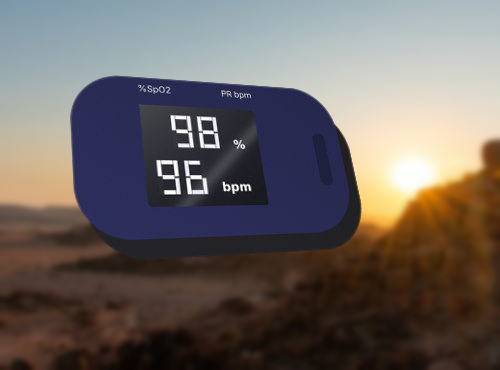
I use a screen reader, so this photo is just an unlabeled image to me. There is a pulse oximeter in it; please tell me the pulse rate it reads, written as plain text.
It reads 96 bpm
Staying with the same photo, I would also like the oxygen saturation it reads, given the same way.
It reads 98 %
